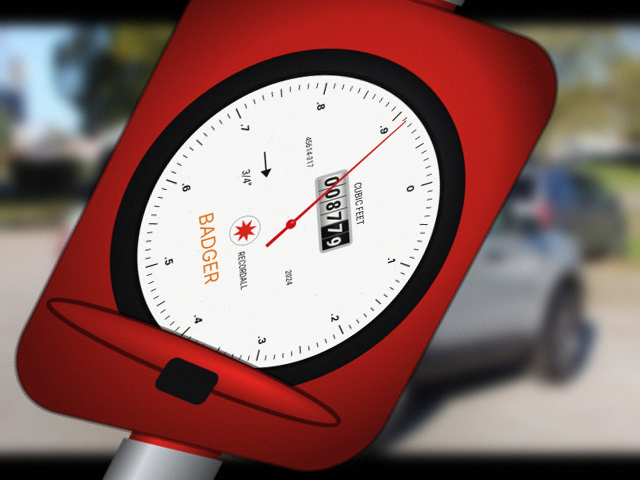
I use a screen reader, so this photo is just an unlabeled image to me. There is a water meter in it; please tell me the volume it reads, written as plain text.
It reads 8778.91 ft³
